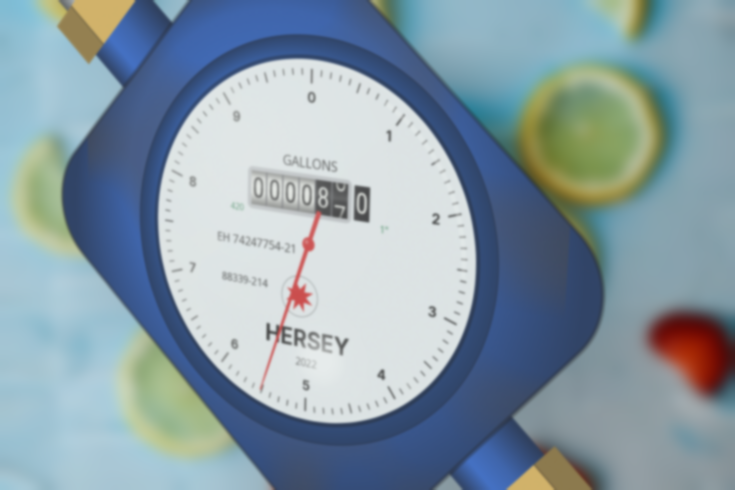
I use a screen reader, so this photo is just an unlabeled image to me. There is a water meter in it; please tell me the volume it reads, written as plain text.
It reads 865.5 gal
